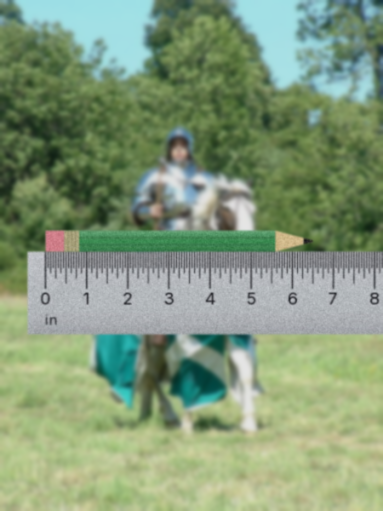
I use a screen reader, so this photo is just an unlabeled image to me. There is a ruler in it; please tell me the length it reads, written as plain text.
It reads 6.5 in
